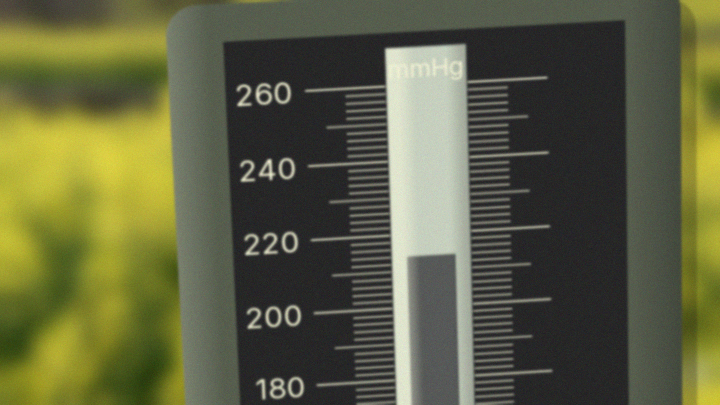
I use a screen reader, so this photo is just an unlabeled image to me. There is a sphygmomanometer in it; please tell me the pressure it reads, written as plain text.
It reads 214 mmHg
